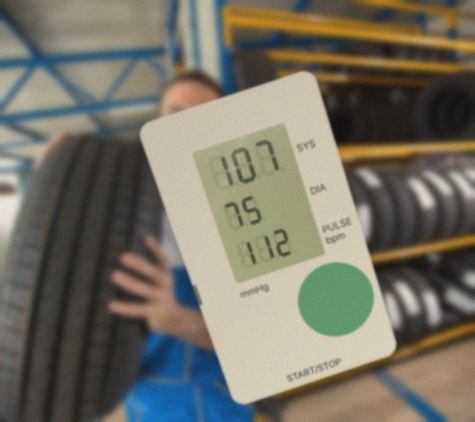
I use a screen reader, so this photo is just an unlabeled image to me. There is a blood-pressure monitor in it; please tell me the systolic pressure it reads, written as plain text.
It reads 107 mmHg
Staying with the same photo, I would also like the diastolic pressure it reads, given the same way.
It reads 75 mmHg
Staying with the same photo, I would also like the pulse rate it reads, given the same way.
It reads 112 bpm
